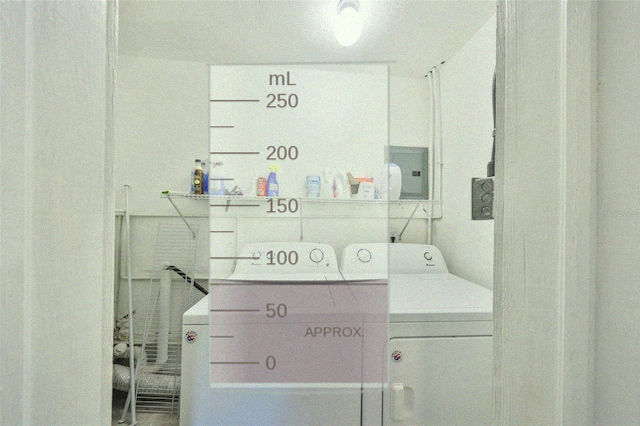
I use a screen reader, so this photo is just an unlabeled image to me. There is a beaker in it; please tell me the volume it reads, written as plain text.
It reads 75 mL
